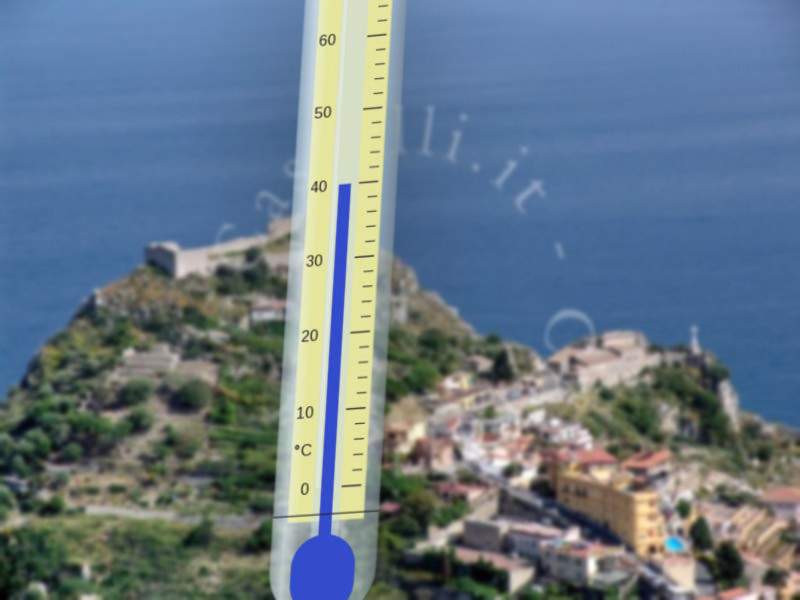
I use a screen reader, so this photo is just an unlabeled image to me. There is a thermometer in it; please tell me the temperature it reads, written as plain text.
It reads 40 °C
